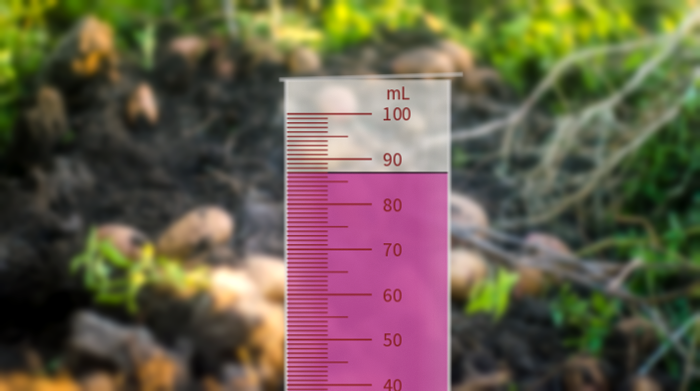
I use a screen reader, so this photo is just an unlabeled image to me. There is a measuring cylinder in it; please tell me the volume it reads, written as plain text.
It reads 87 mL
